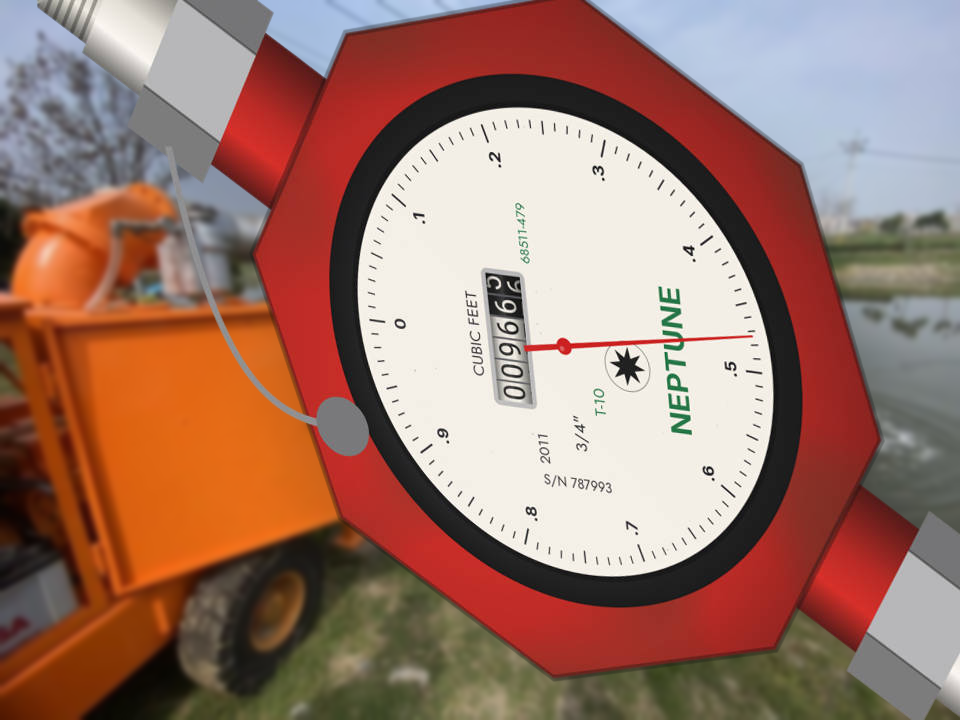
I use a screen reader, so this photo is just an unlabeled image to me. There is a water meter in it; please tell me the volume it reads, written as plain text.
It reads 9665.47 ft³
